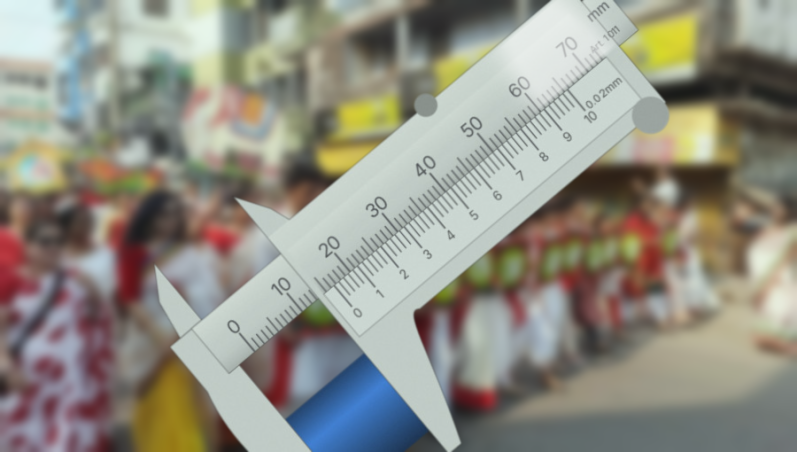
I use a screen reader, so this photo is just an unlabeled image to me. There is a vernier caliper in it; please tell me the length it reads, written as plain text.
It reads 16.6 mm
